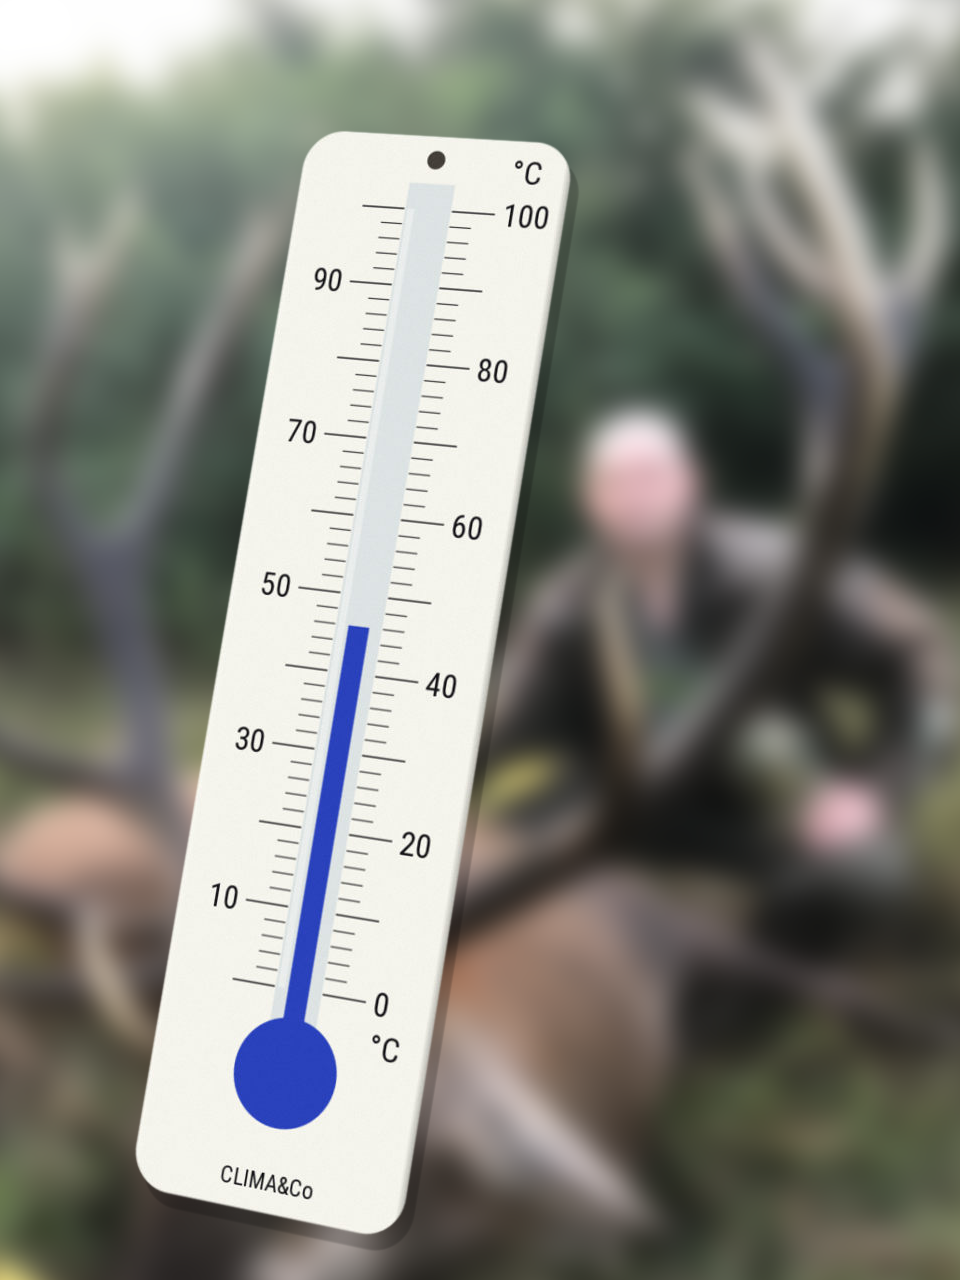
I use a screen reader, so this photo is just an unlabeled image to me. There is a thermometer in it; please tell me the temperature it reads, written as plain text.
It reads 46 °C
